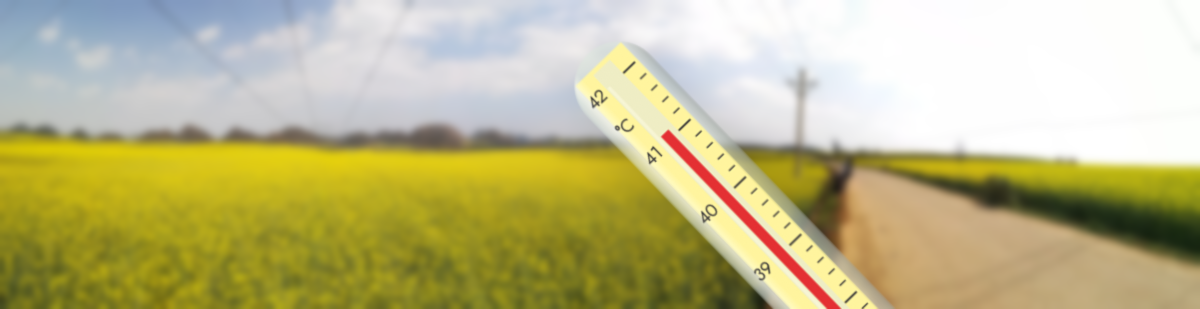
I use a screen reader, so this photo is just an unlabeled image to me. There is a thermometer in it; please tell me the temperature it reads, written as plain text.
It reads 41.1 °C
